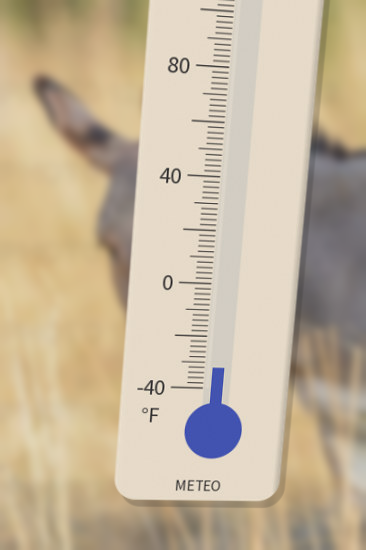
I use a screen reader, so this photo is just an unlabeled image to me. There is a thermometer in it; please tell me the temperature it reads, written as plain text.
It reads -32 °F
